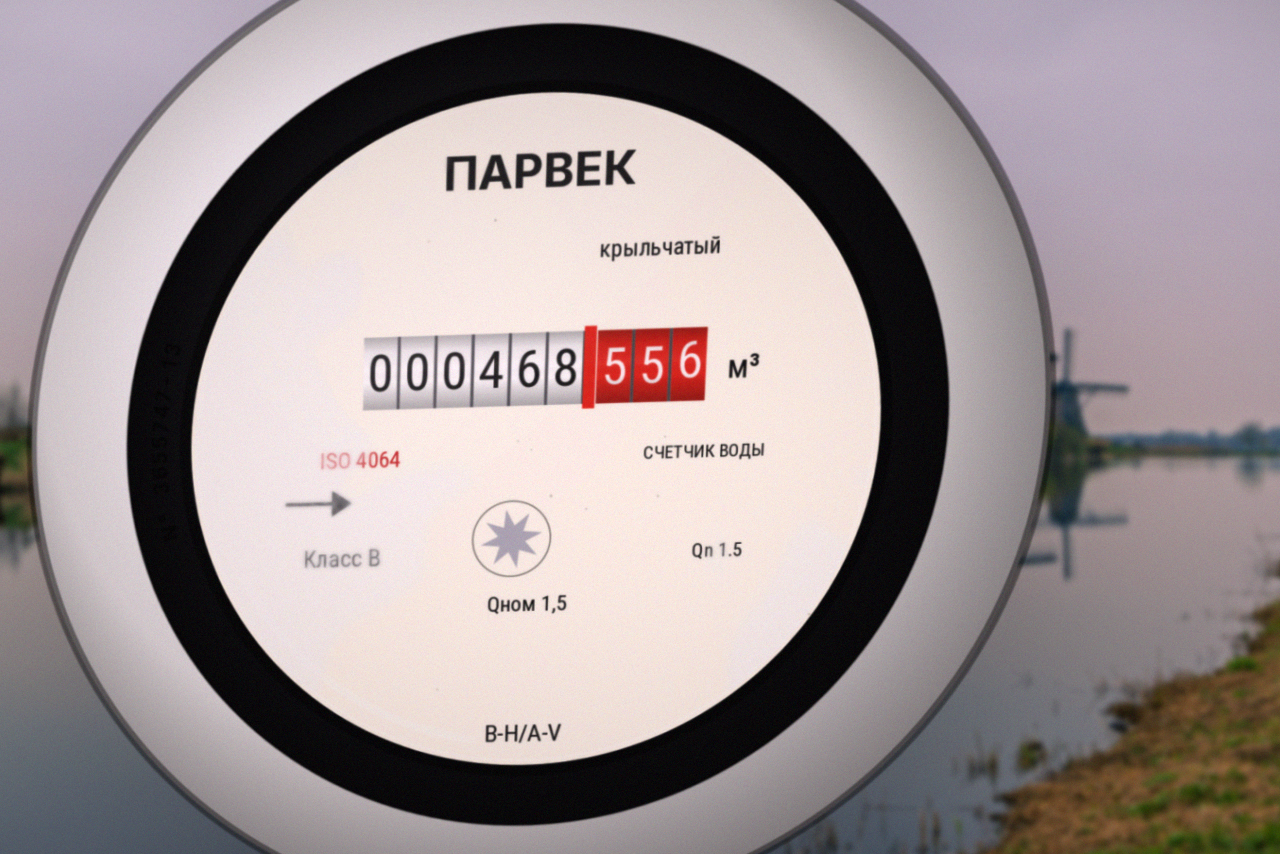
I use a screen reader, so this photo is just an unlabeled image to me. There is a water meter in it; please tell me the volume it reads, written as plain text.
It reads 468.556 m³
